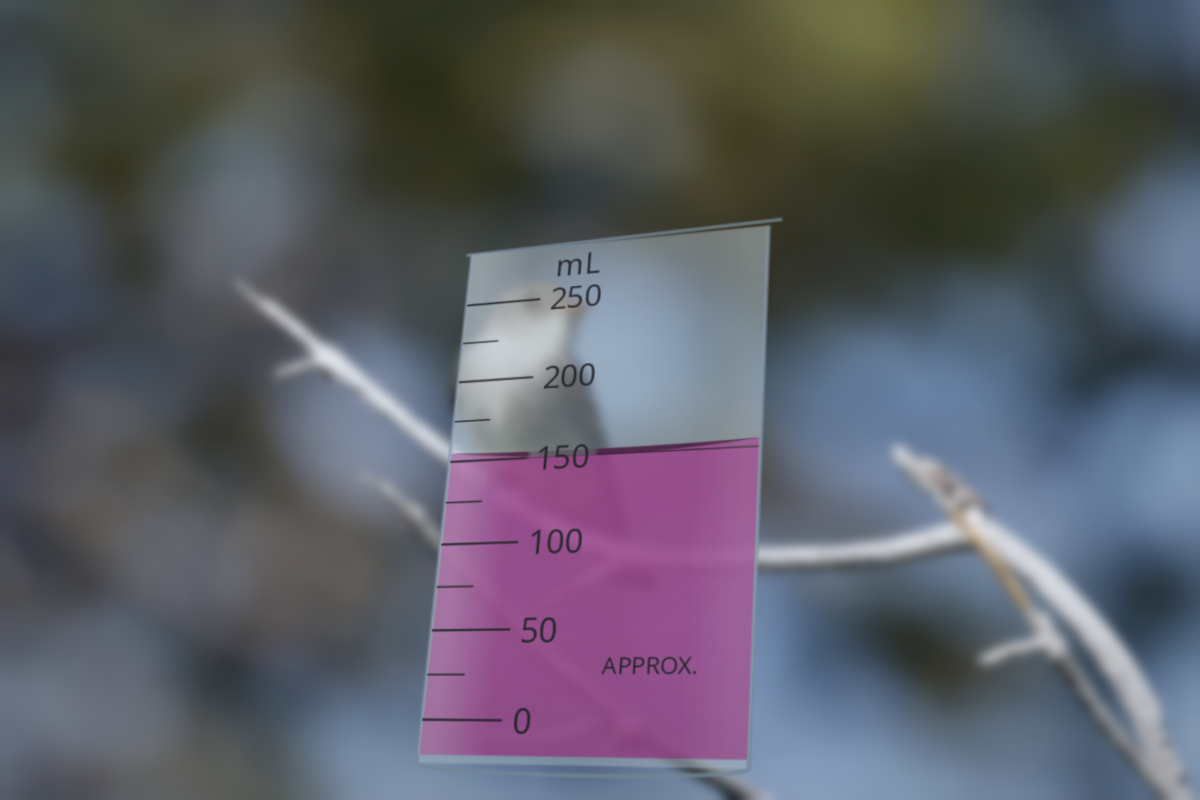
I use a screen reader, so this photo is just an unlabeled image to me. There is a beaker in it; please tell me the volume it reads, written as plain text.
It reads 150 mL
